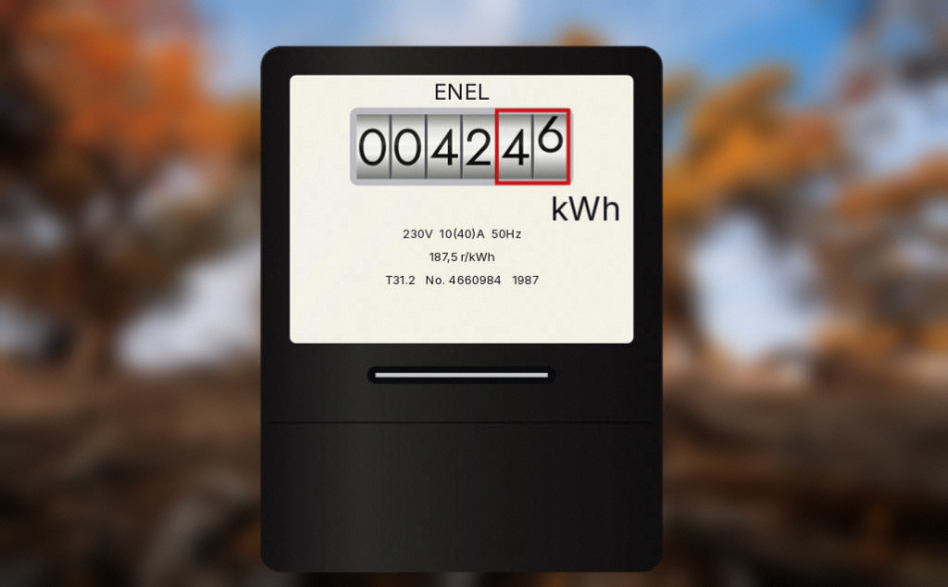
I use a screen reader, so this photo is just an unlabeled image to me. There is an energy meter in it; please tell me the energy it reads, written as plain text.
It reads 42.46 kWh
